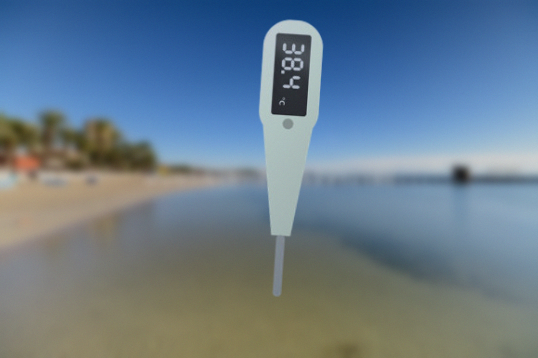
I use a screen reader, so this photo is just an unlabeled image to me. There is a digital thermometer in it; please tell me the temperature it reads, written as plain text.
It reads 38.4 °C
